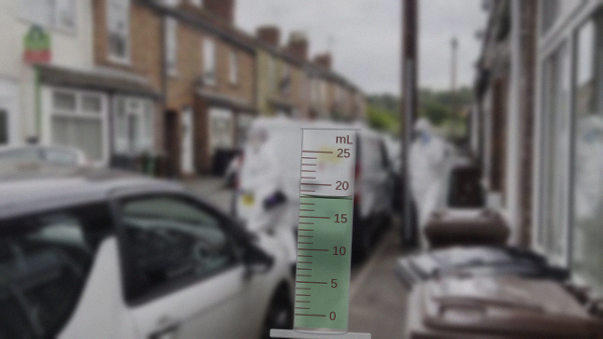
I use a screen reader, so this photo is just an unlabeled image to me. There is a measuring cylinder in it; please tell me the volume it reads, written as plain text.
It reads 18 mL
